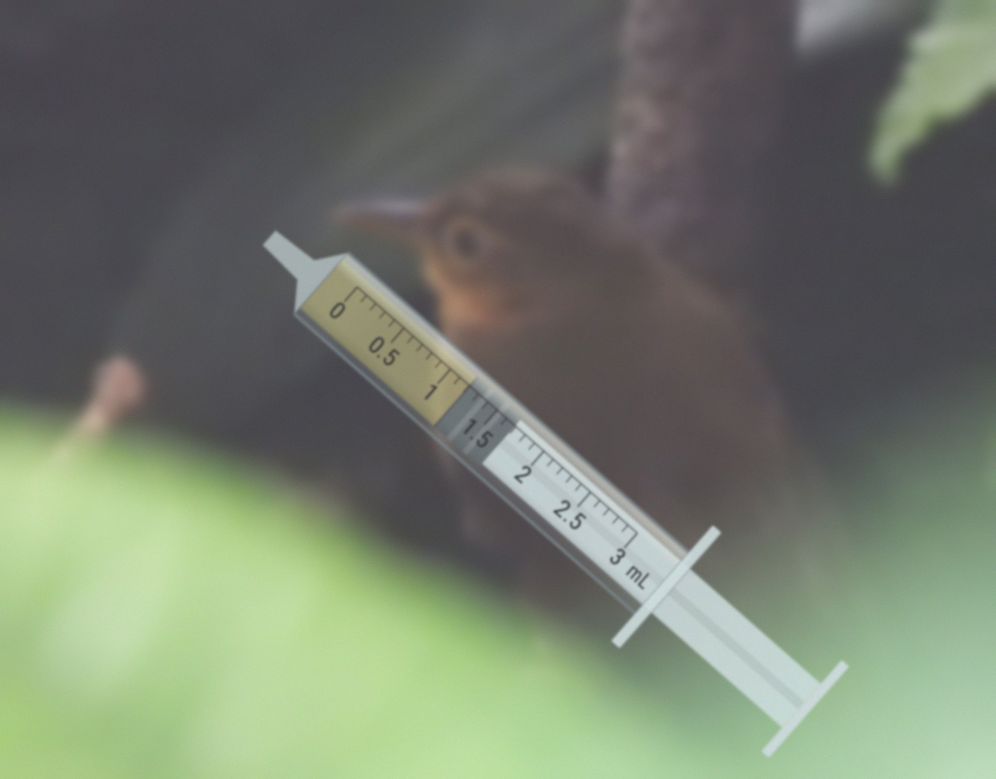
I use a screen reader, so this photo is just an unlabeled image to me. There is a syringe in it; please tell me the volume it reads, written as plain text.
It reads 1.2 mL
